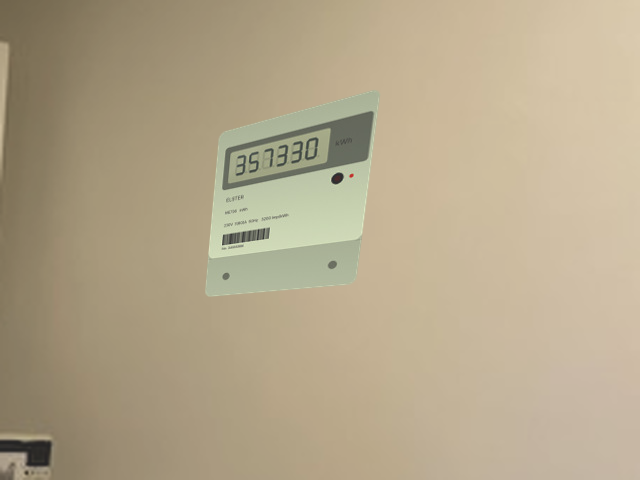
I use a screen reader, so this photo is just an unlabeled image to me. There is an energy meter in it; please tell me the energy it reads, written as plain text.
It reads 357330 kWh
